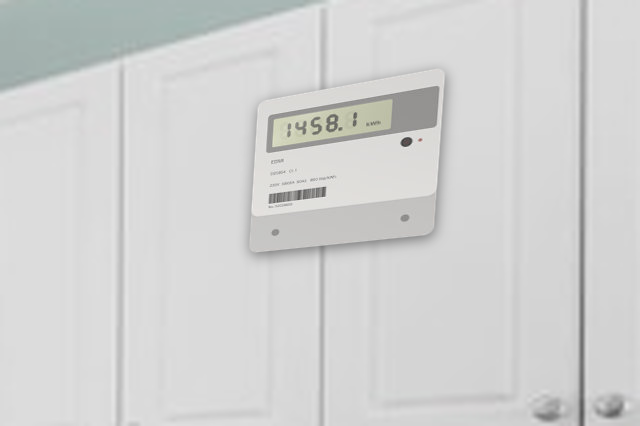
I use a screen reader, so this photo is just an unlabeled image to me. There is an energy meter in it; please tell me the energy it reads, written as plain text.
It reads 1458.1 kWh
